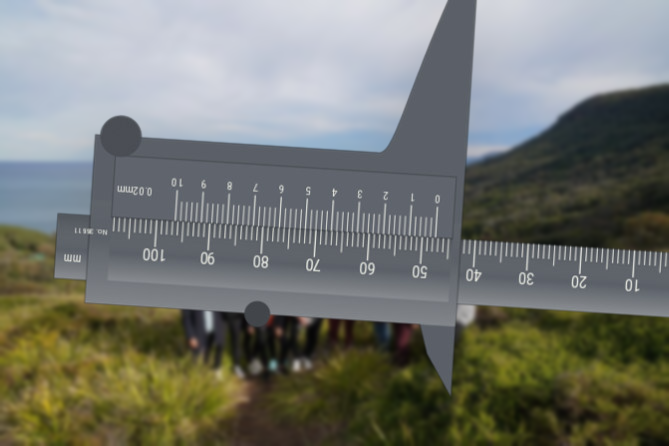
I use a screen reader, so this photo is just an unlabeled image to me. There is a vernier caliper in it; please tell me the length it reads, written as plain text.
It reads 47.5 mm
